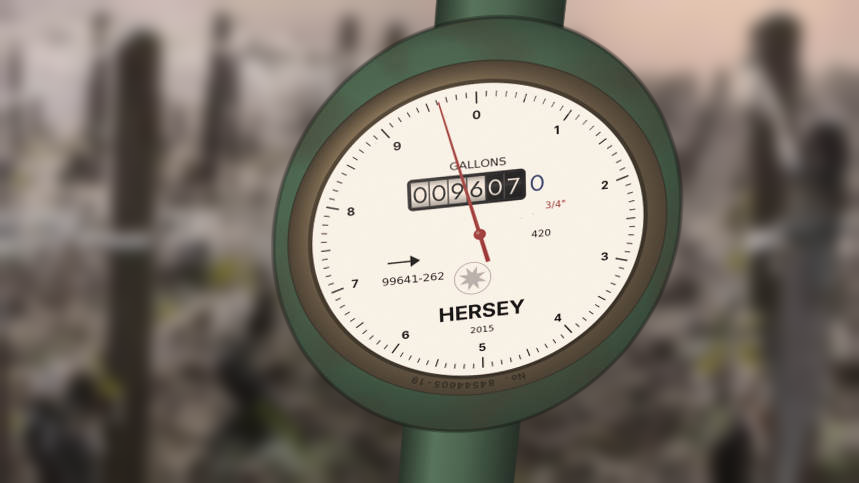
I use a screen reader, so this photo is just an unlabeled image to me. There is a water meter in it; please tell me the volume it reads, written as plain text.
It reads 96069.6 gal
